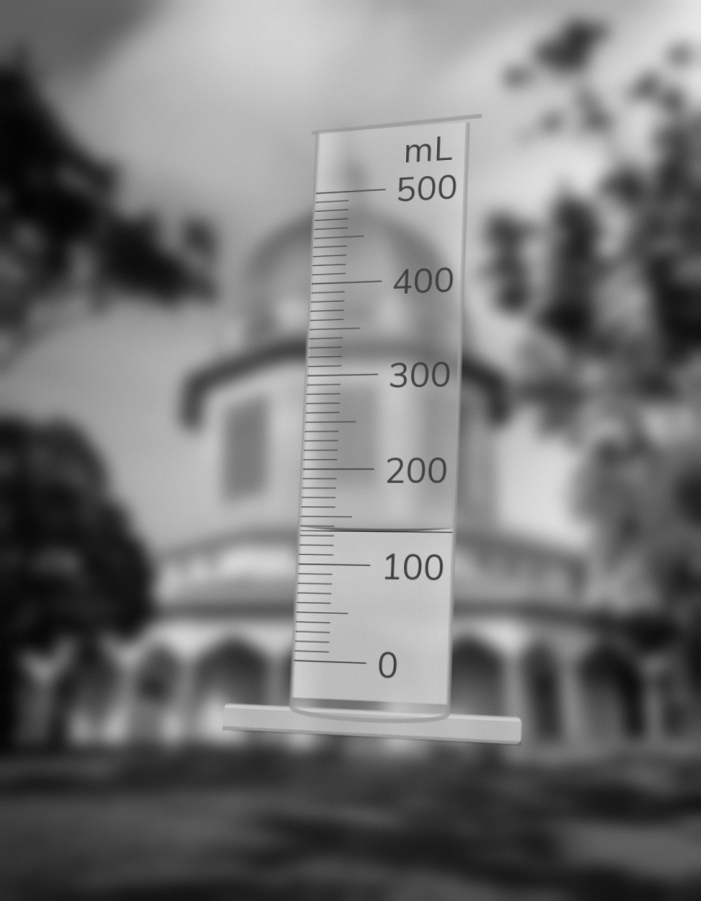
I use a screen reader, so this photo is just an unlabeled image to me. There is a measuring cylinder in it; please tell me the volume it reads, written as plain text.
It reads 135 mL
